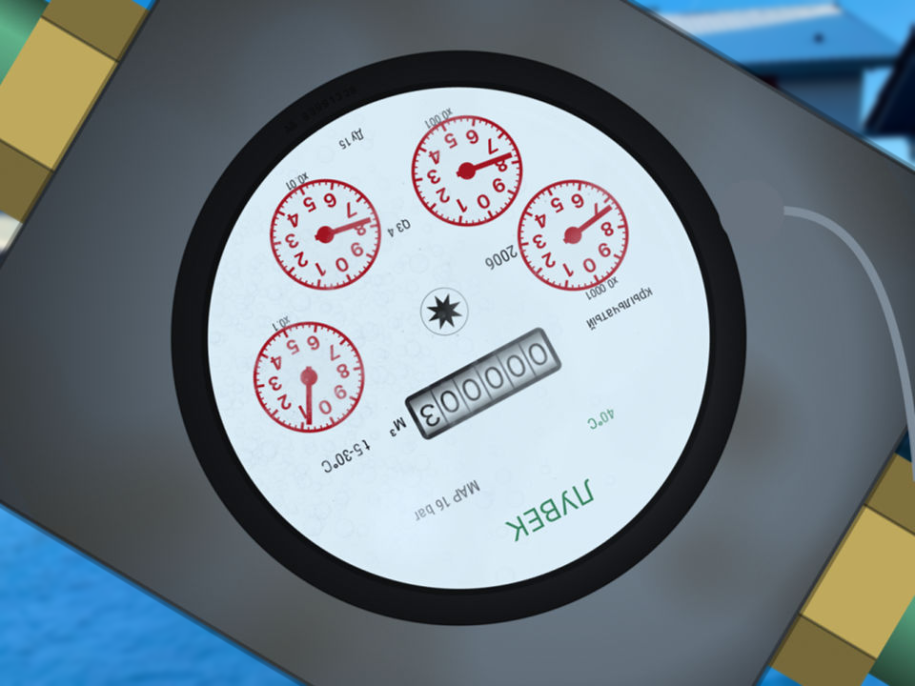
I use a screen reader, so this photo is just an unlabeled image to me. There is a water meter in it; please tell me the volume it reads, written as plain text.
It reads 3.0777 m³
